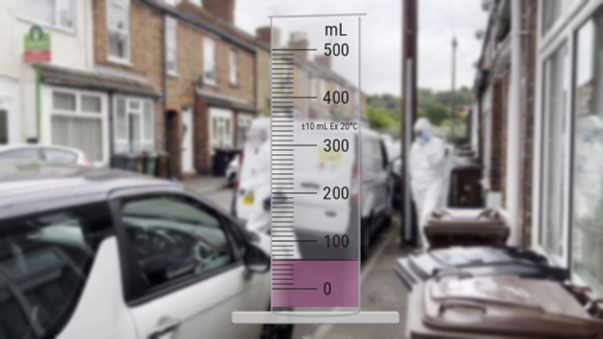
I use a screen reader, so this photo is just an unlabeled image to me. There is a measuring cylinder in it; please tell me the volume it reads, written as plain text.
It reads 60 mL
